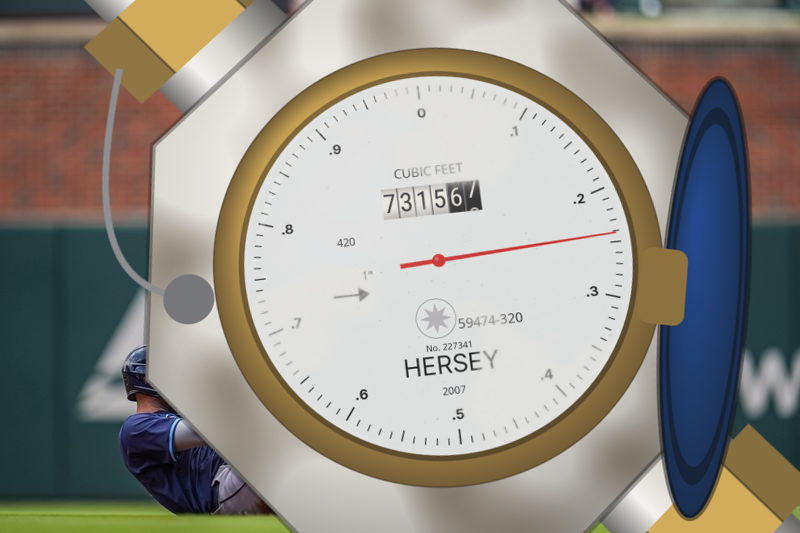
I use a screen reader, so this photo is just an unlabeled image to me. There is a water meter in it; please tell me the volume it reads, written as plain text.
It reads 731567.24 ft³
